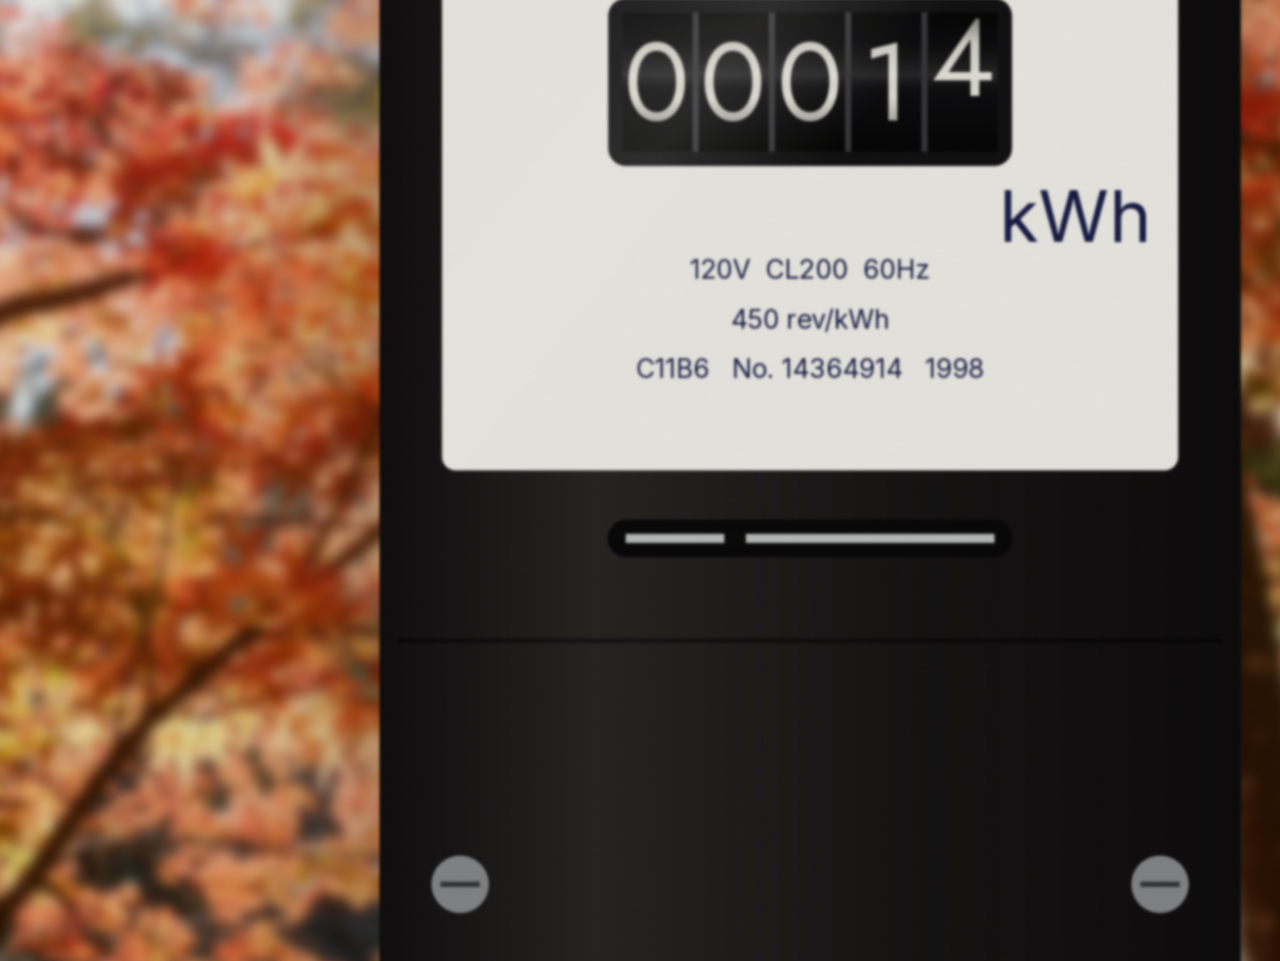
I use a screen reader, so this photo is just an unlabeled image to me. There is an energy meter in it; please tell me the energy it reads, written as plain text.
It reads 14 kWh
